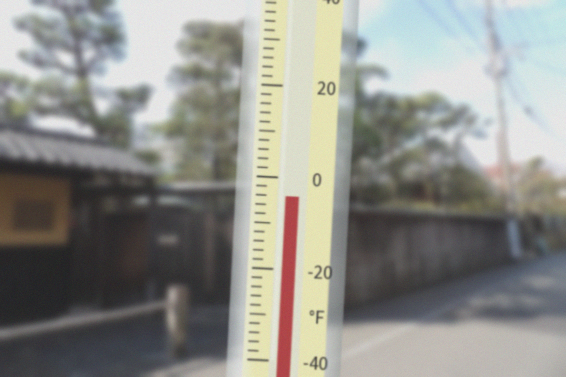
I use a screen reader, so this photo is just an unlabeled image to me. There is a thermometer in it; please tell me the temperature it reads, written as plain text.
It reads -4 °F
